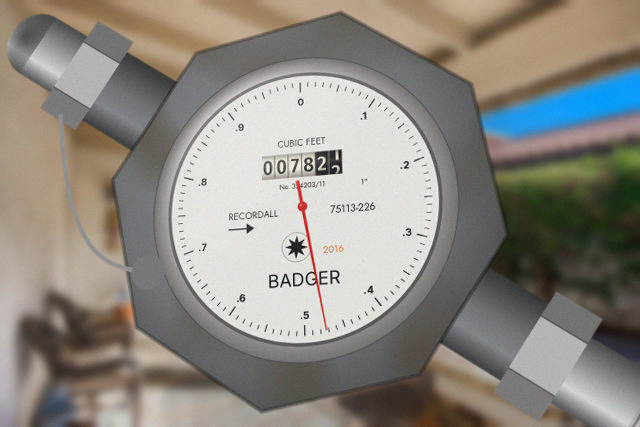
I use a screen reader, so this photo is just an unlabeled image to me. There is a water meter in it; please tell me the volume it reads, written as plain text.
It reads 7821.47 ft³
